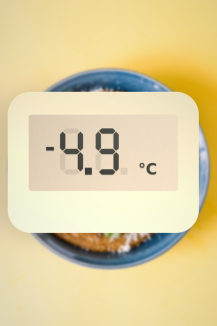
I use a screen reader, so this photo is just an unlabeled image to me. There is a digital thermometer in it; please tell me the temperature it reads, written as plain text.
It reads -4.9 °C
